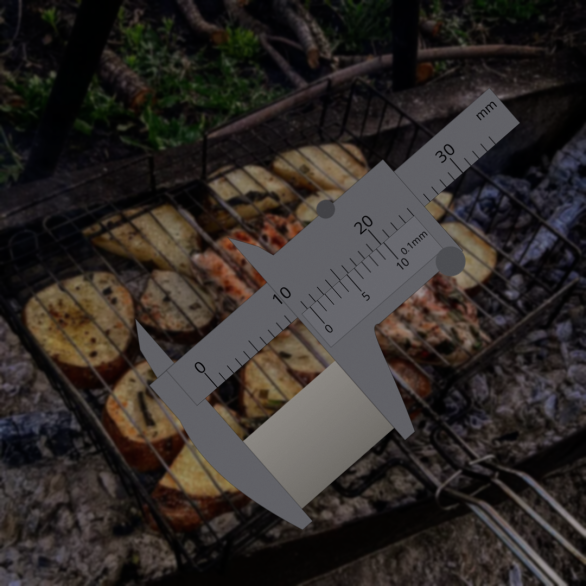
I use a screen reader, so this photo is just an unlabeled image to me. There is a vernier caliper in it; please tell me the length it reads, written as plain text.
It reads 11.3 mm
